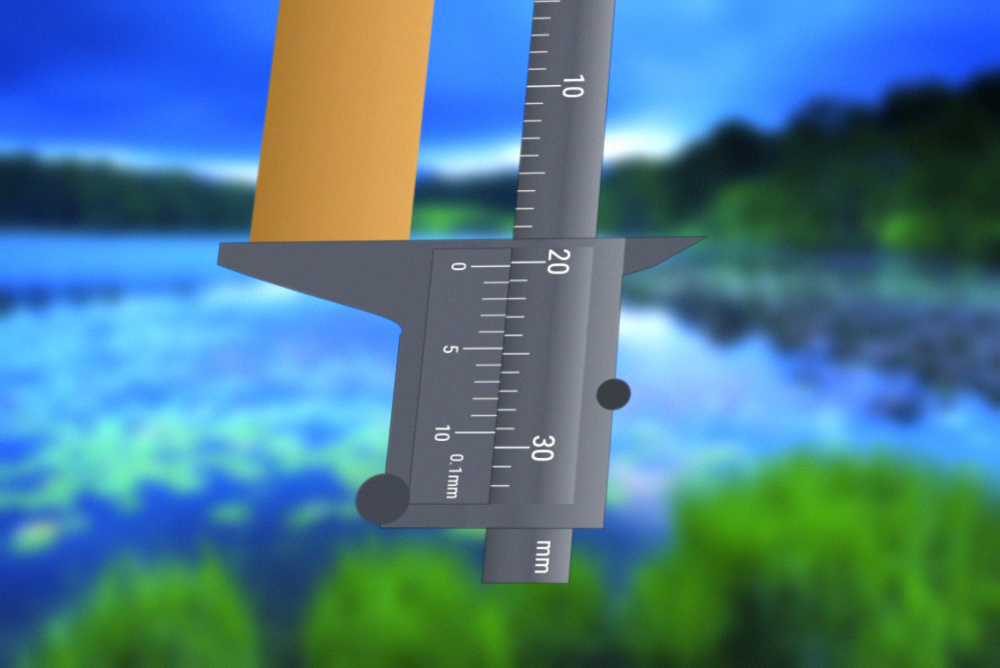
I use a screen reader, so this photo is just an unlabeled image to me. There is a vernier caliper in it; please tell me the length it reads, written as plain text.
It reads 20.2 mm
